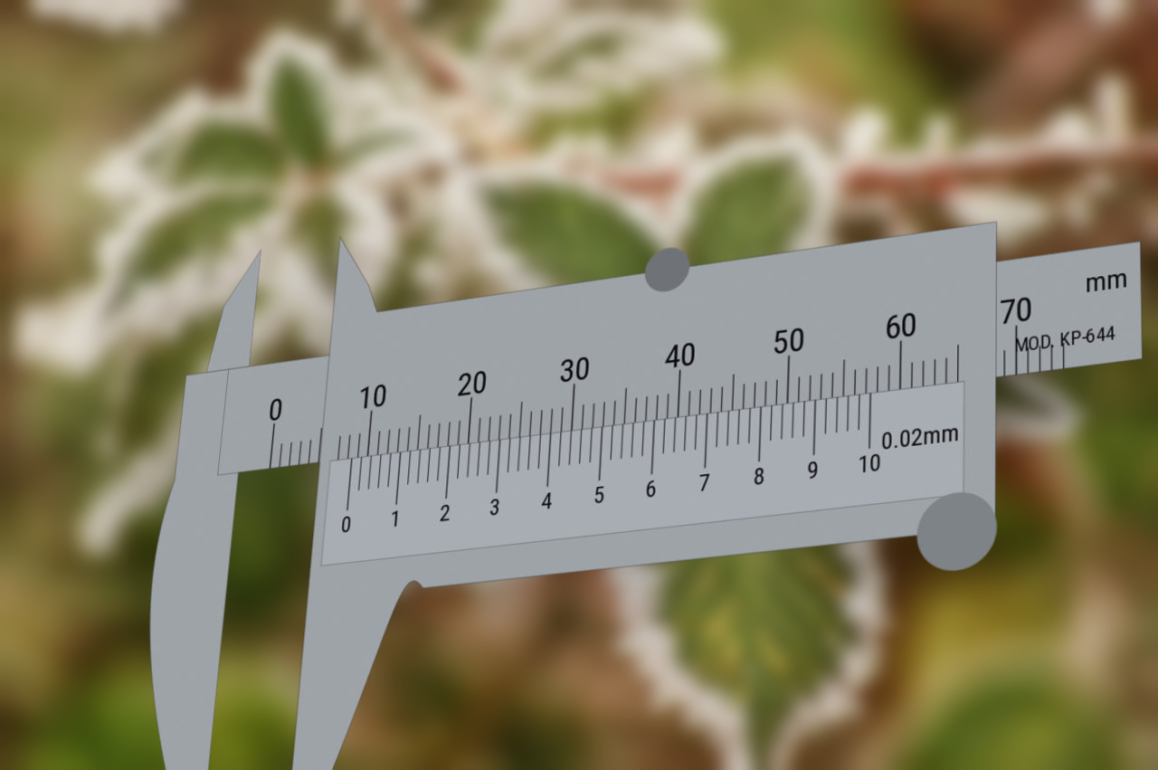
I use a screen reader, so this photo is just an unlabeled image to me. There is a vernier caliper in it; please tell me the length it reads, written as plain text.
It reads 8.4 mm
